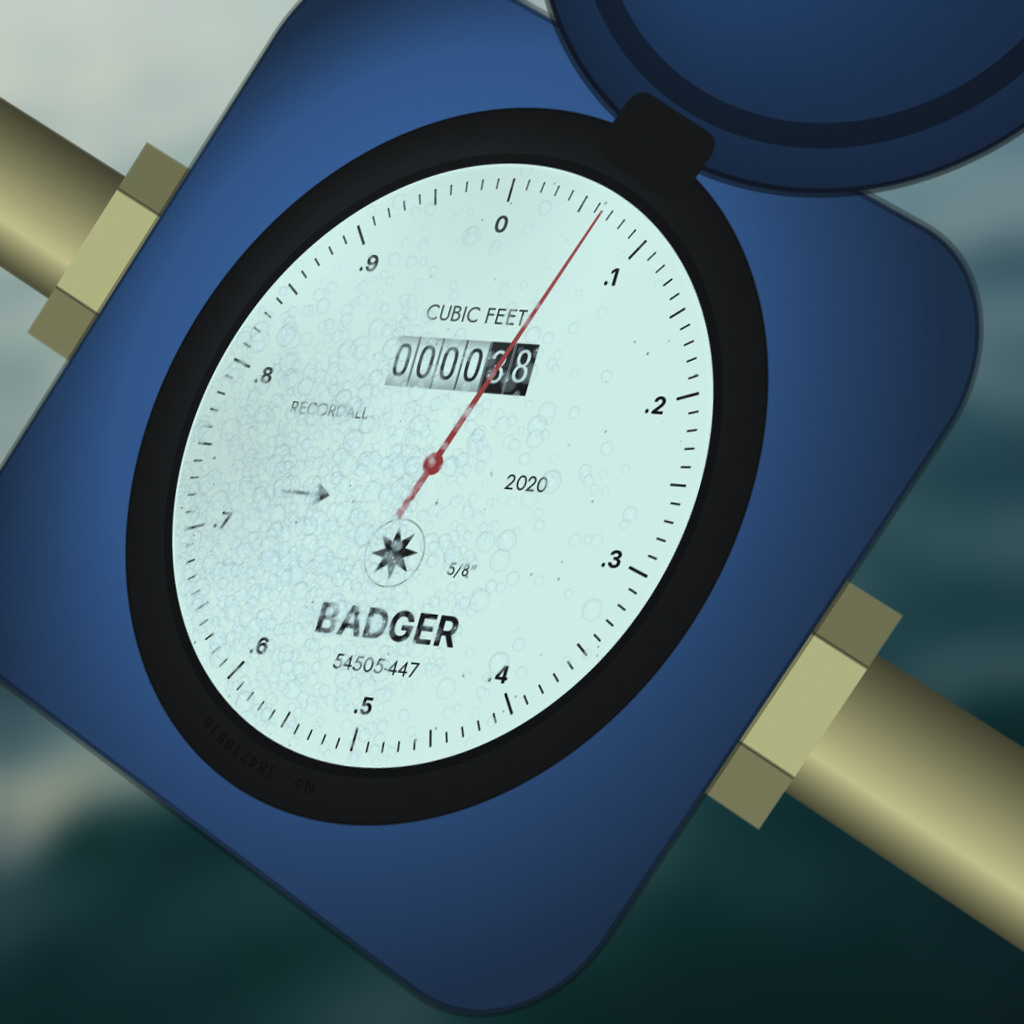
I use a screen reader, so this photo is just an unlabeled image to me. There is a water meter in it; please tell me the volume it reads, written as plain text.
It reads 38.06 ft³
